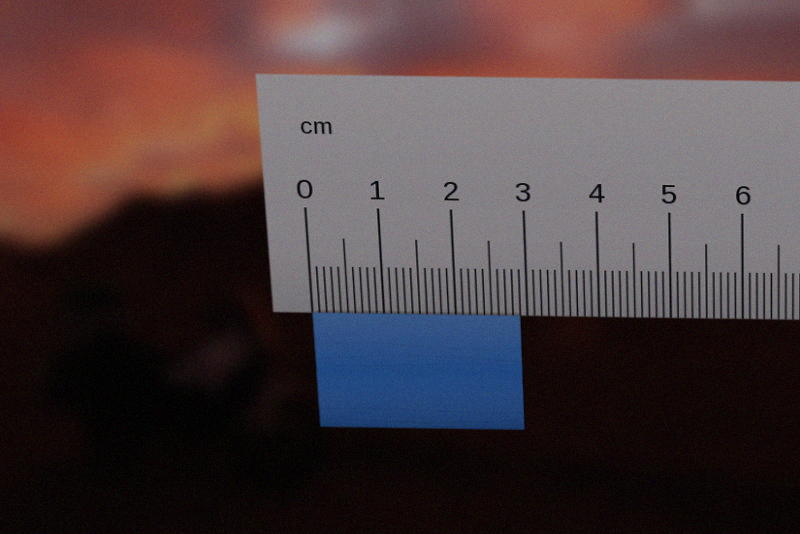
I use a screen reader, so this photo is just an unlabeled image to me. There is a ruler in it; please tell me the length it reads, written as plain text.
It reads 2.9 cm
